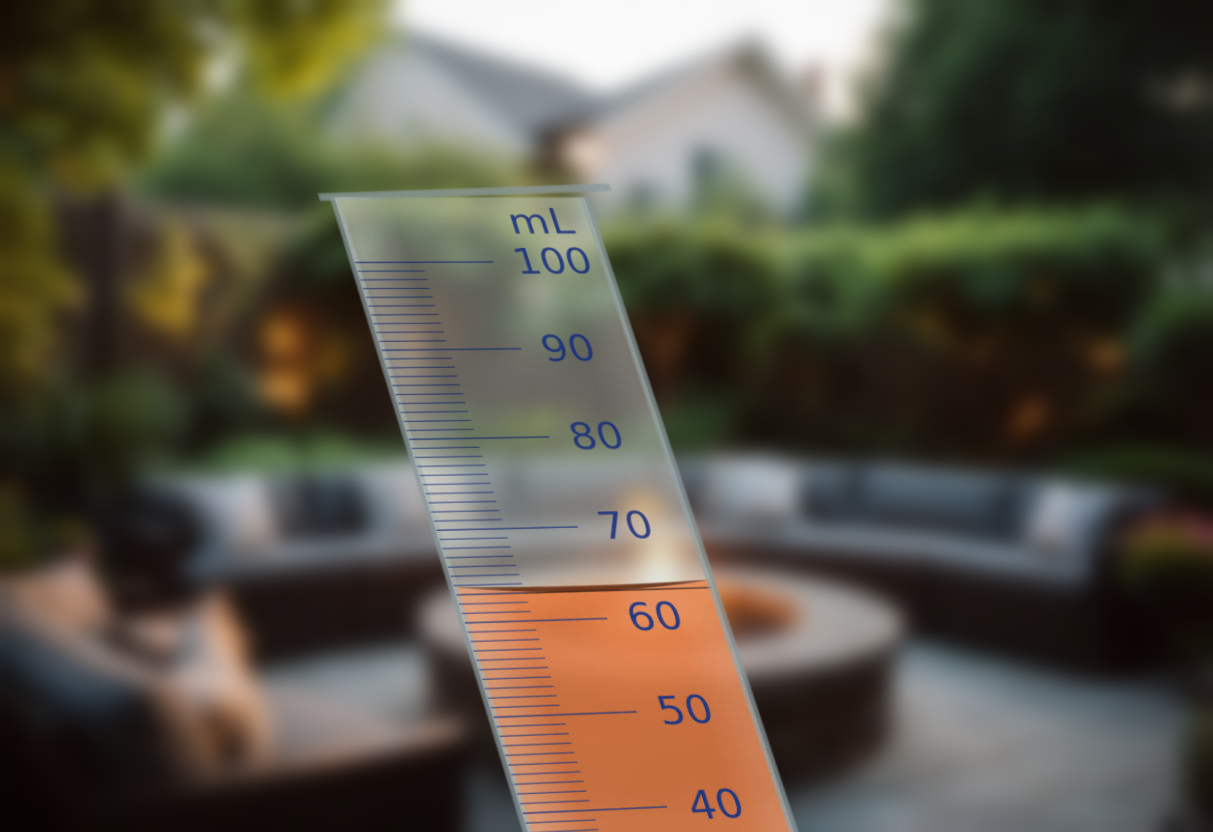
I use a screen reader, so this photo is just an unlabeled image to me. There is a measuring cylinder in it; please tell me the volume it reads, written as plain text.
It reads 63 mL
